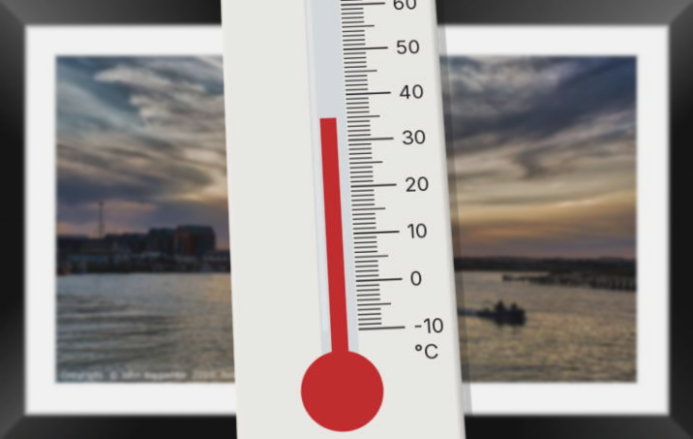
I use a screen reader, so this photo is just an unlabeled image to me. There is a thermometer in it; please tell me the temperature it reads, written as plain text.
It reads 35 °C
